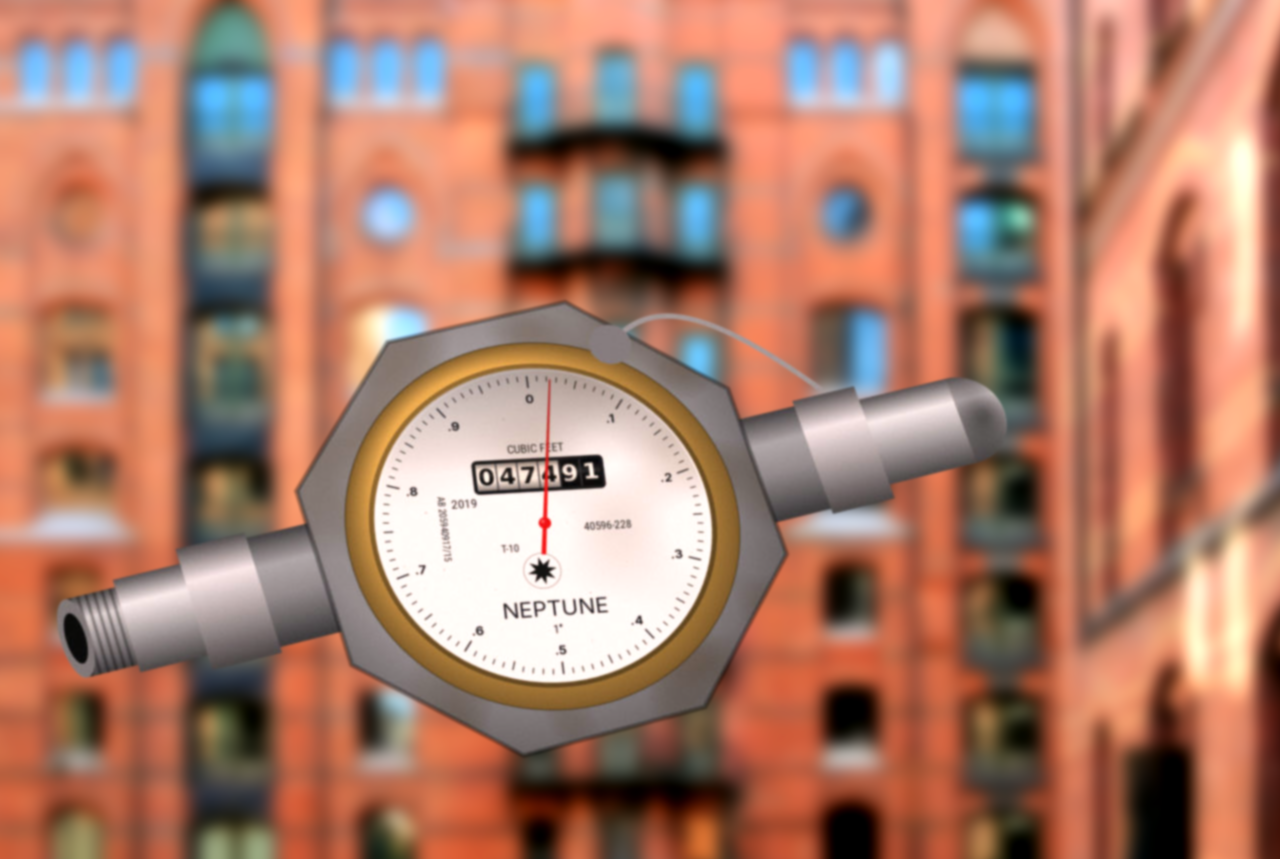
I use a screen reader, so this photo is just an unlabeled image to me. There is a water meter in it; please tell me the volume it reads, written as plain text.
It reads 47491.02 ft³
